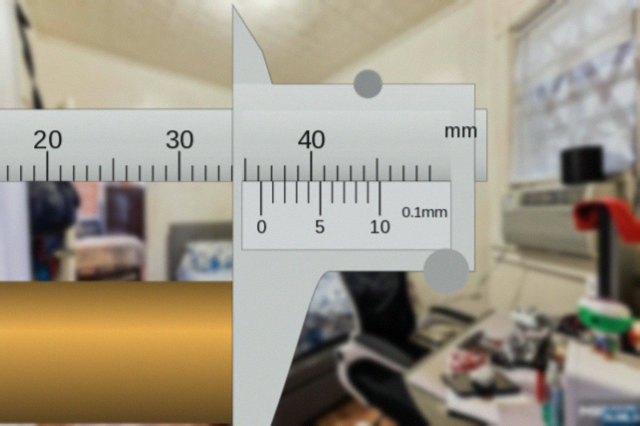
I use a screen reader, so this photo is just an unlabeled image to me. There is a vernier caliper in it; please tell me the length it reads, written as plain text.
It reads 36.2 mm
